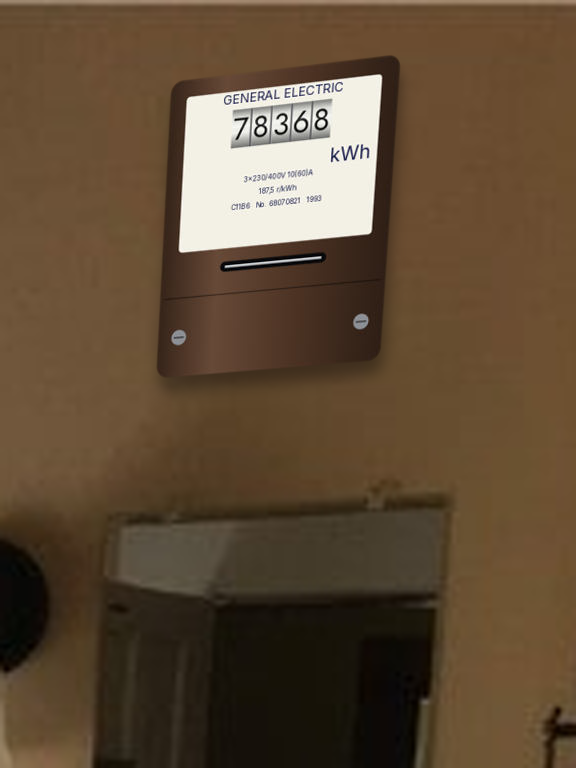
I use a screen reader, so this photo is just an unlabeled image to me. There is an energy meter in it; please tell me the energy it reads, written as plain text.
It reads 78368 kWh
